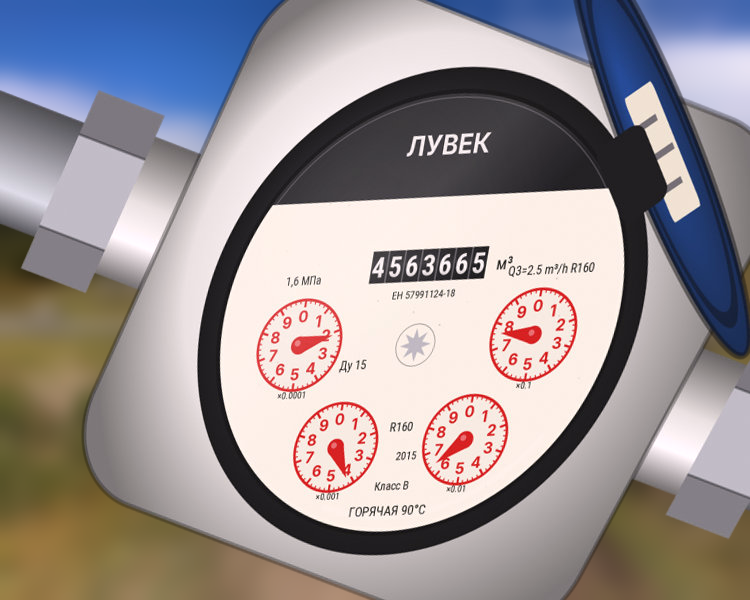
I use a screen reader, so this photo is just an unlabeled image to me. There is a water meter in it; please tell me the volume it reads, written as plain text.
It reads 4563665.7642 m³
